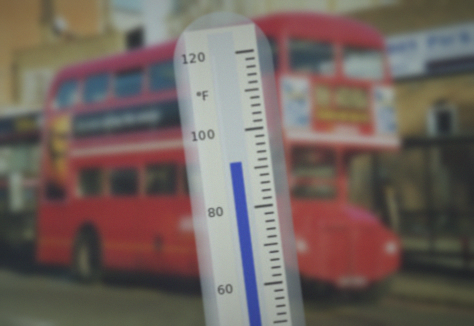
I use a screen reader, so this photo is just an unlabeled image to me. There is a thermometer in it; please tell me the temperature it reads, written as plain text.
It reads 92 °F
